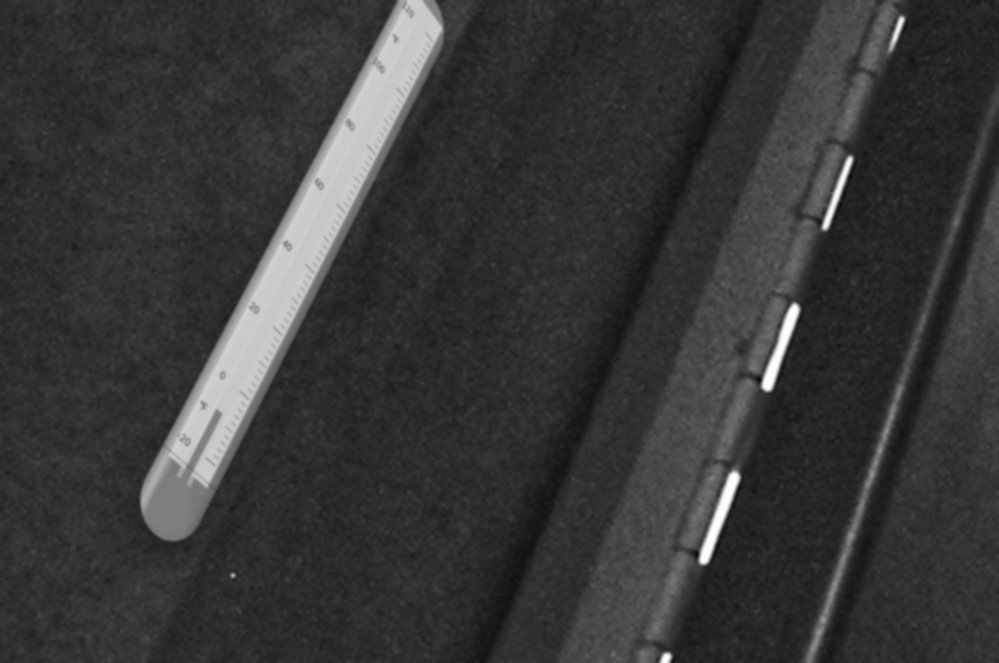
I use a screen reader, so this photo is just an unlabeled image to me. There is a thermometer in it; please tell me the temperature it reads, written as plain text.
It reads -8 °F
